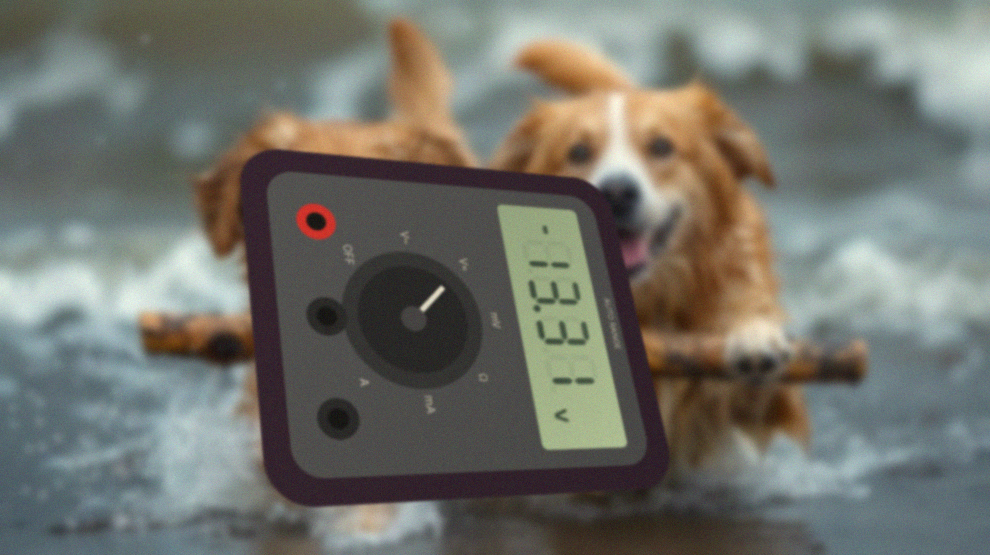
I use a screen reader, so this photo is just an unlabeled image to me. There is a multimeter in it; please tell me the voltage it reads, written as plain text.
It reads -13.31 V
